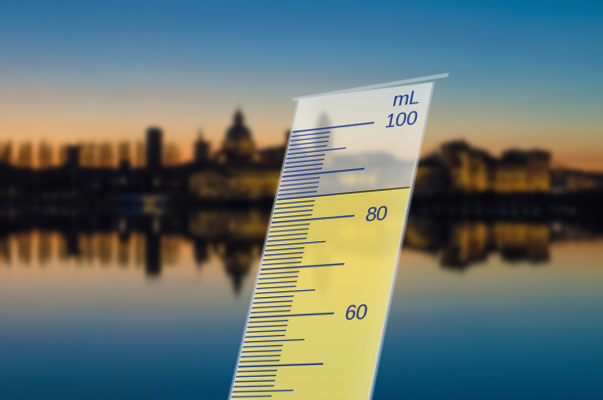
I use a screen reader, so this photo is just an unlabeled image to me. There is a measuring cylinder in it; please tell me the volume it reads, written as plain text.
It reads 85 mL
